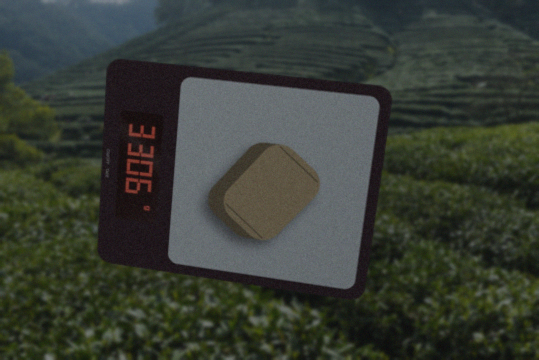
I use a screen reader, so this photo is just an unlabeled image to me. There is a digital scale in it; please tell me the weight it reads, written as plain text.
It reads 3306 g
